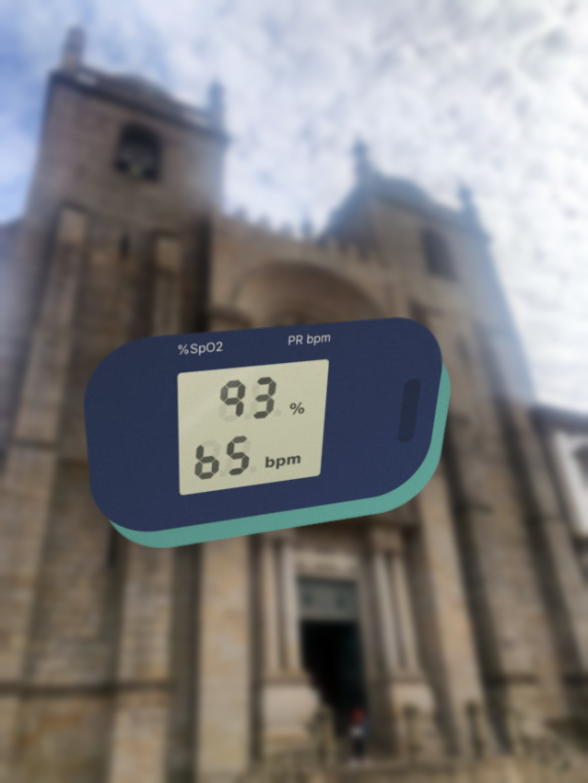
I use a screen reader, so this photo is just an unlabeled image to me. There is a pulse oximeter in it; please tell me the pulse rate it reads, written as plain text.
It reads 65 bpm
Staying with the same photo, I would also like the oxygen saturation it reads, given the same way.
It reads 93 %
